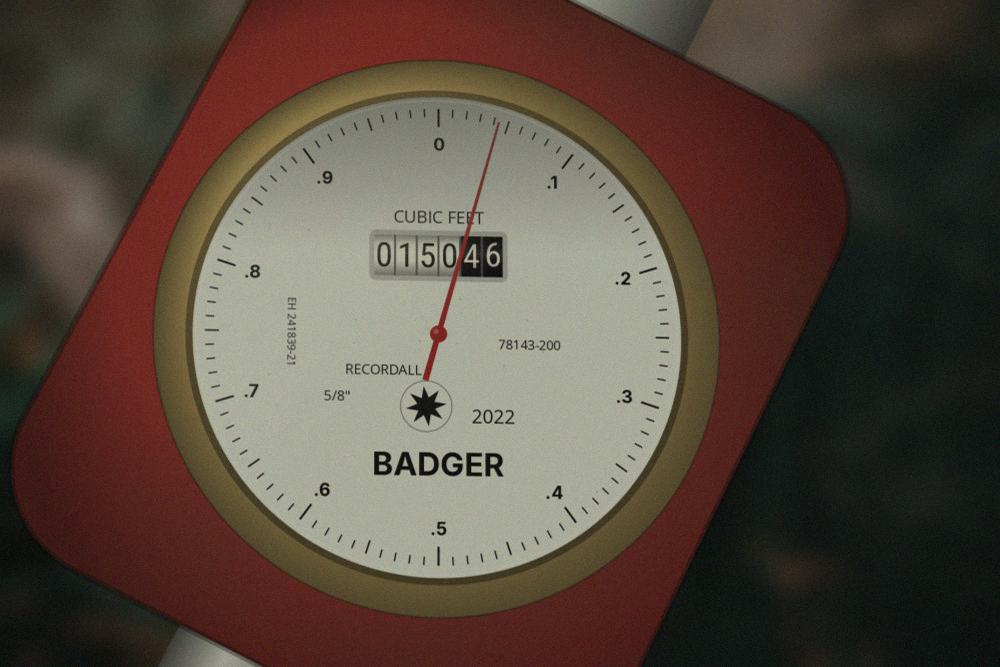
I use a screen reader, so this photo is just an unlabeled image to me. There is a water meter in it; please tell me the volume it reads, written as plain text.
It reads 15046.04 ft³
